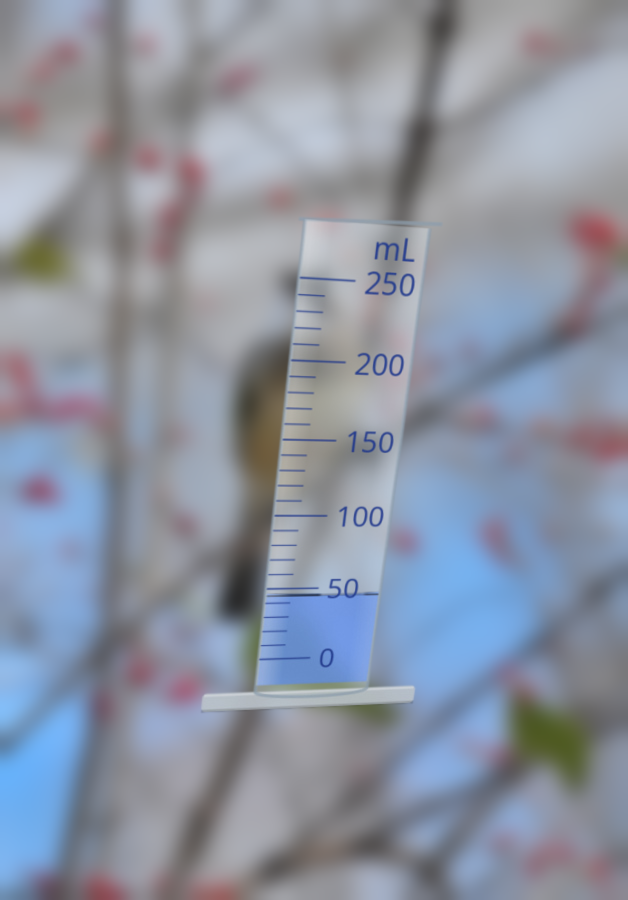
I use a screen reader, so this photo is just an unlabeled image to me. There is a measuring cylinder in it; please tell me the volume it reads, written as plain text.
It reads 45 mL
